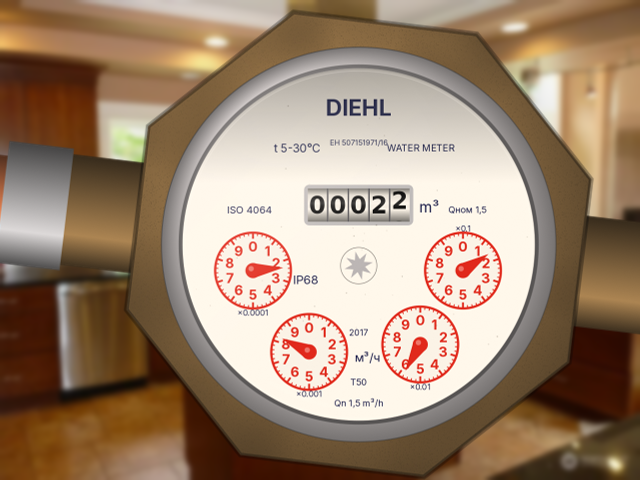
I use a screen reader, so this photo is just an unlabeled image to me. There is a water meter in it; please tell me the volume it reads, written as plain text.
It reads 22.1582 m³
